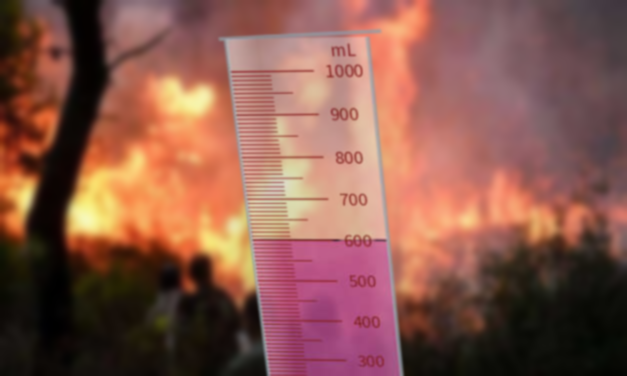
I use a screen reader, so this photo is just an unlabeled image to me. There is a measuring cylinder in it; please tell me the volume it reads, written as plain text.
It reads 600 mL
